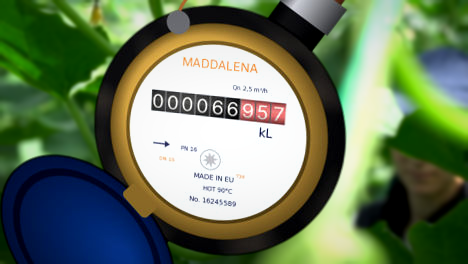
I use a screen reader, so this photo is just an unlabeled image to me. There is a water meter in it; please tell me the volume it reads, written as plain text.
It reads 66.957 kL
